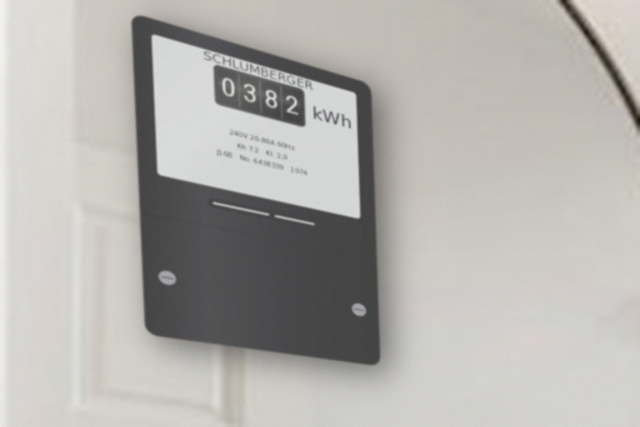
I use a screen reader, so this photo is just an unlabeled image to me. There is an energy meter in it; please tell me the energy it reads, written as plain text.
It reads 382 kWh
